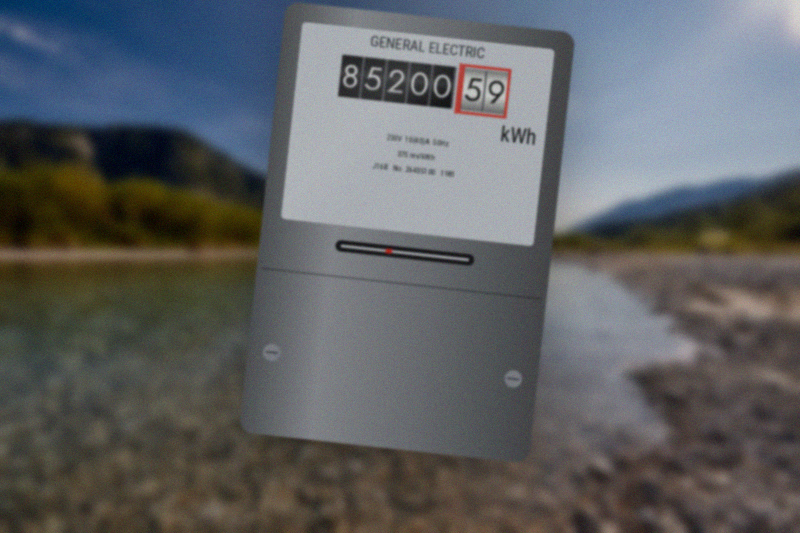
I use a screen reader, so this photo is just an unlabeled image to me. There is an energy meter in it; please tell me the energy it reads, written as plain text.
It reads 85200.59 kWh
